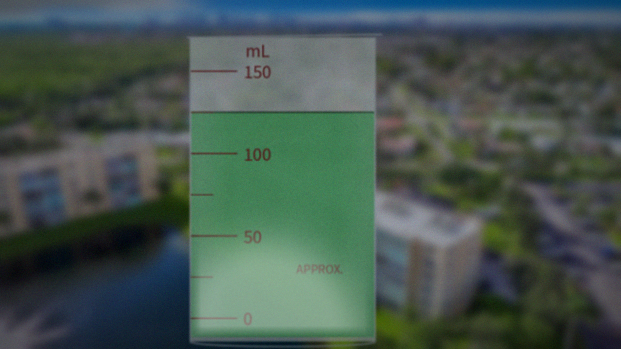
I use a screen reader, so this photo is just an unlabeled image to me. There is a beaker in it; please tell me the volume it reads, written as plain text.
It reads 125 mL
